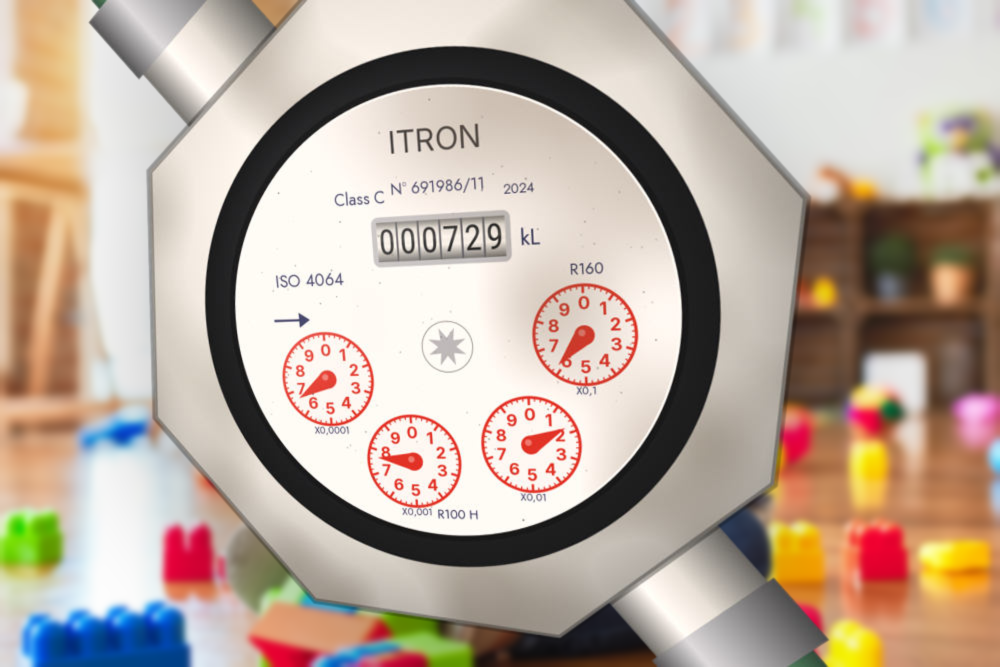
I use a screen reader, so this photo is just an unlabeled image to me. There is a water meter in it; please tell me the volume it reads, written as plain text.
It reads 729.6176 kL
